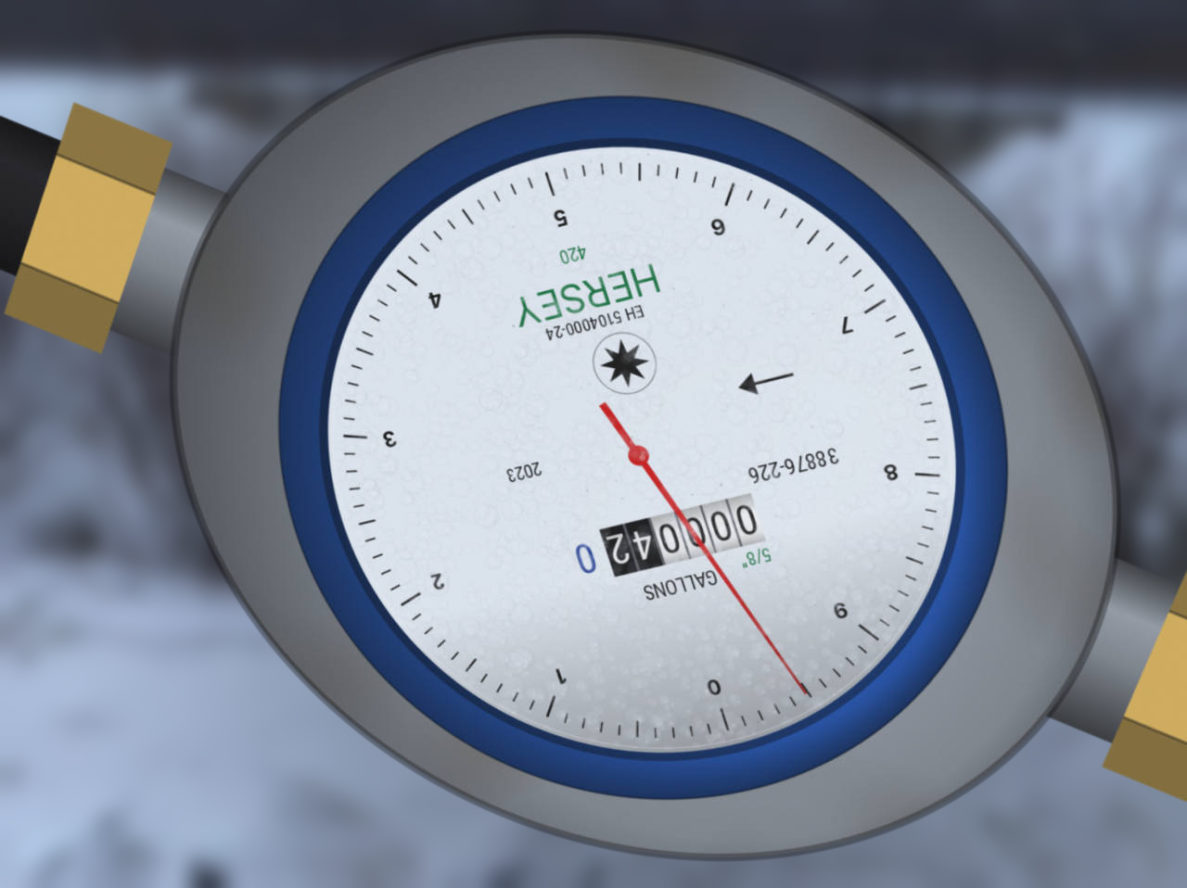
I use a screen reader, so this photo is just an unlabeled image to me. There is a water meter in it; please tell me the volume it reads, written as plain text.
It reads 419.5 gal
